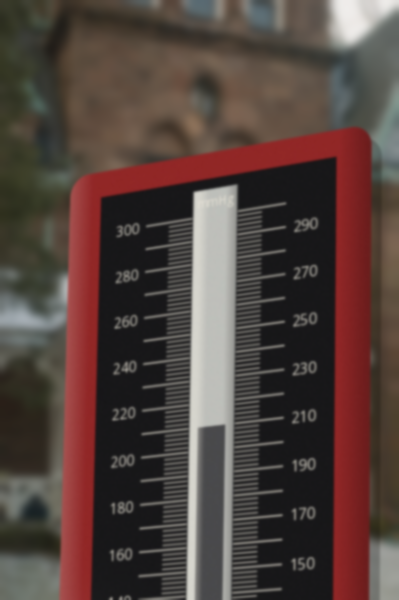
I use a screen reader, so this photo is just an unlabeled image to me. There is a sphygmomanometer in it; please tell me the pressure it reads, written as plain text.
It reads 210 mmHg
